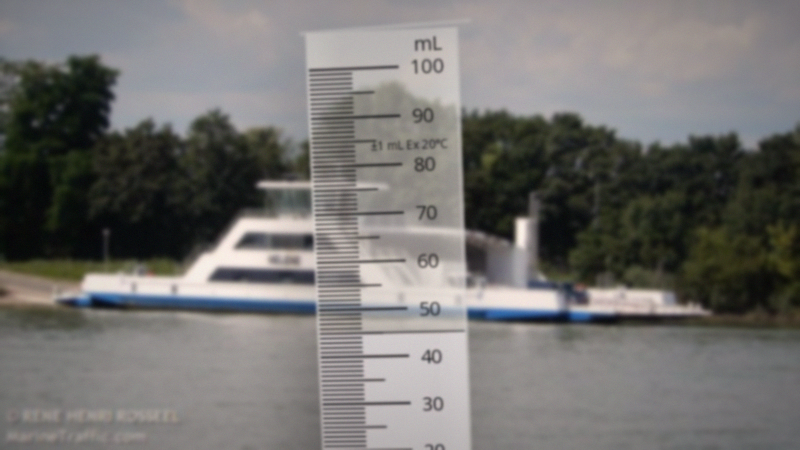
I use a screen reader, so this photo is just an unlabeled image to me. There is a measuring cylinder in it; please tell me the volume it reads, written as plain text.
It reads 45 mL
